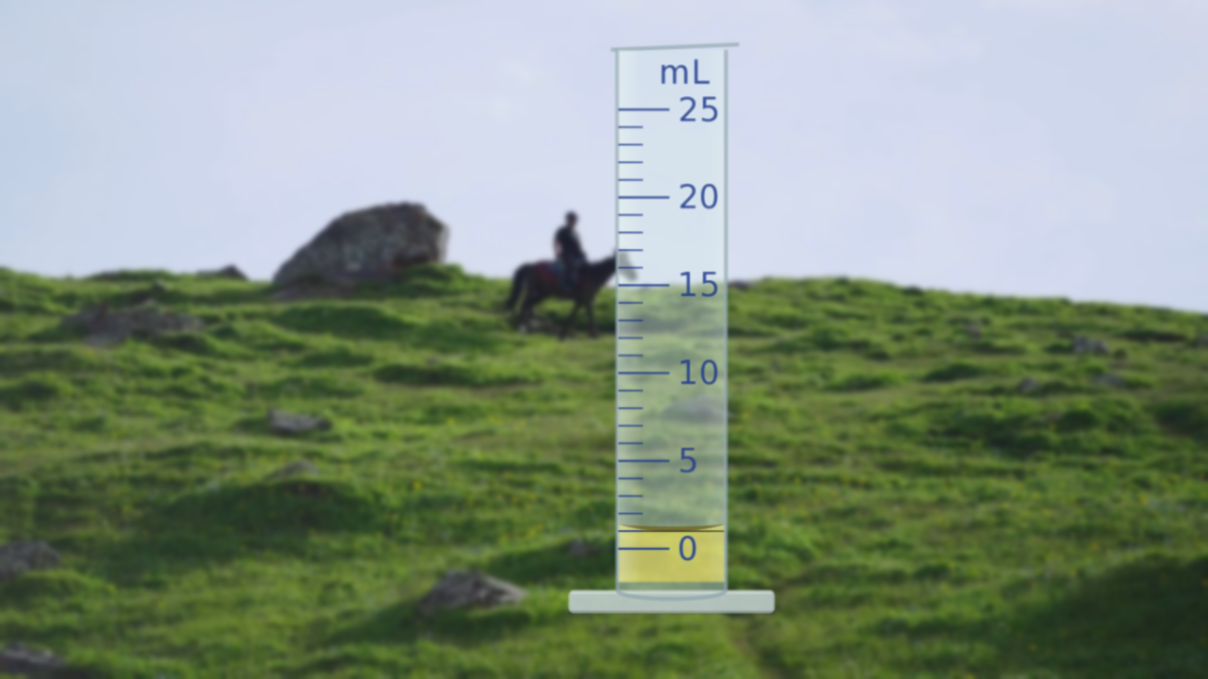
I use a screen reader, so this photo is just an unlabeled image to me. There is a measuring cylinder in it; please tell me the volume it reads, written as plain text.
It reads 1 mL
